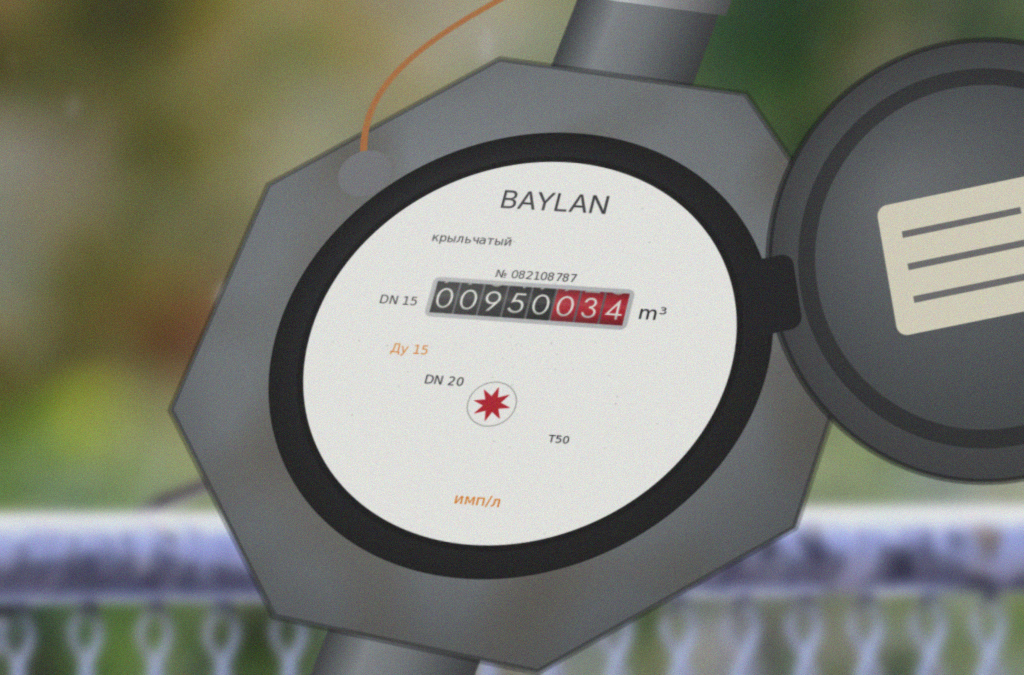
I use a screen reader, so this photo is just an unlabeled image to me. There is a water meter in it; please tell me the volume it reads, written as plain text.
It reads 950.034 m³
